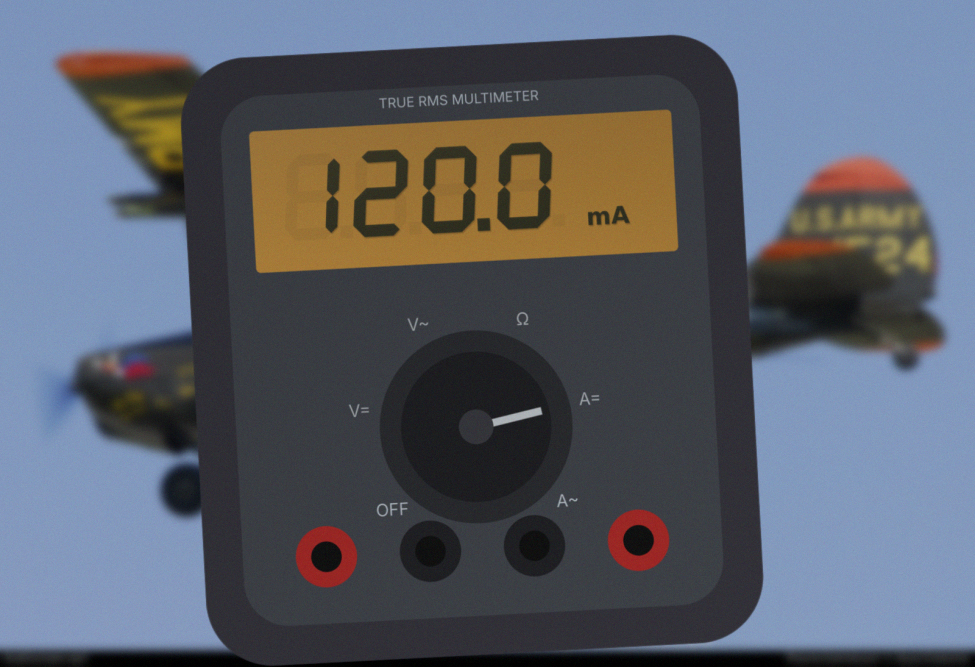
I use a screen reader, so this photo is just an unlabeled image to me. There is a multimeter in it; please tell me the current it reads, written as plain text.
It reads 120.0 mA
